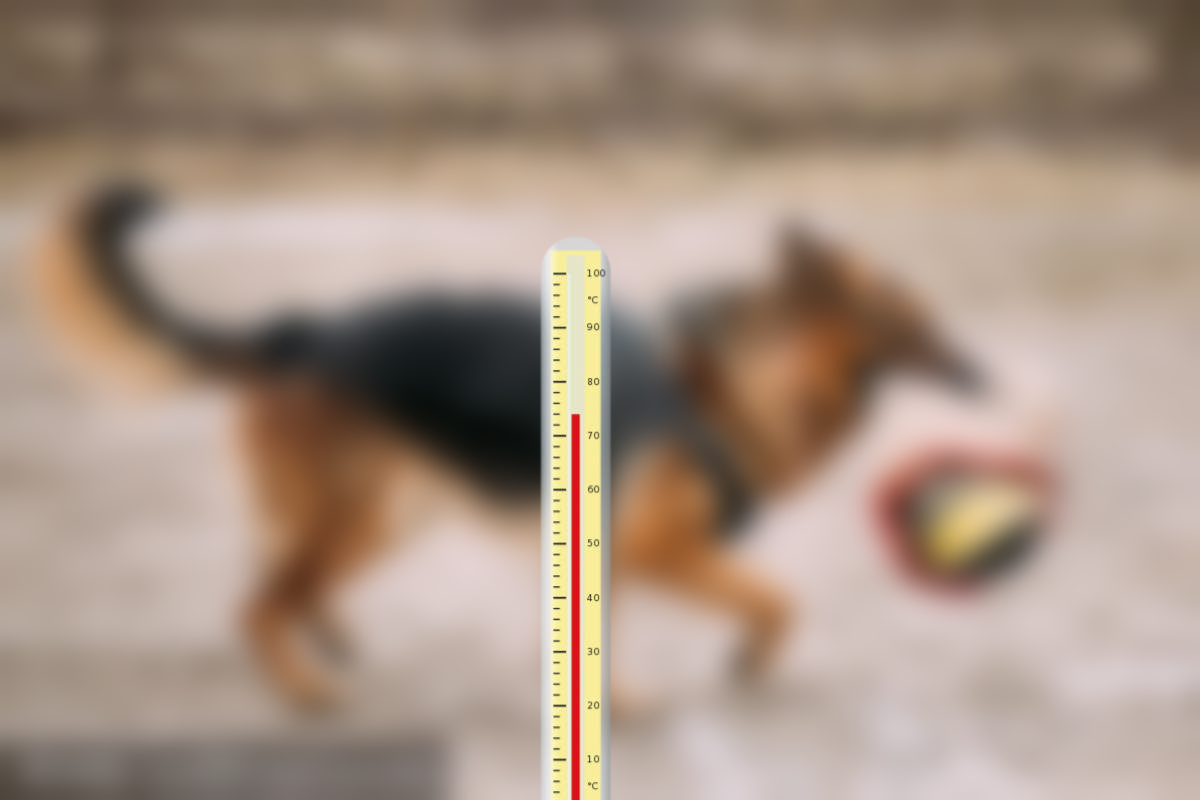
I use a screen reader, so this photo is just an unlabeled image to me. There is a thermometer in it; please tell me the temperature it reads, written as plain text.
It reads 74 °C
